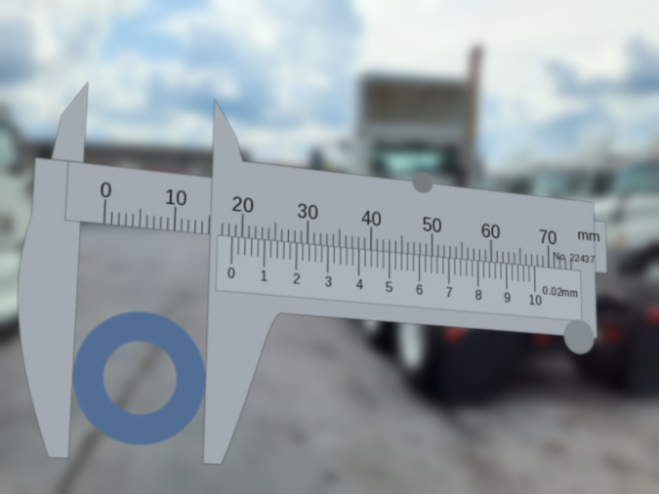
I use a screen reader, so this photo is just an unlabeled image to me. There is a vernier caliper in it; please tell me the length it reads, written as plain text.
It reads 18.5 mm
